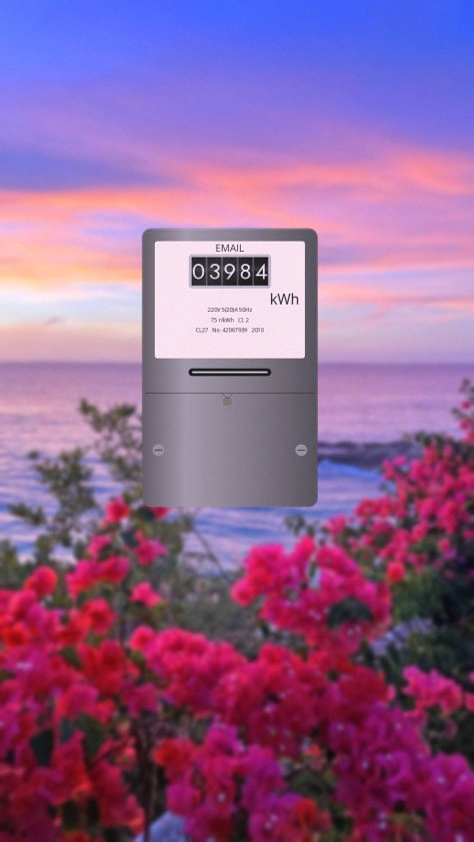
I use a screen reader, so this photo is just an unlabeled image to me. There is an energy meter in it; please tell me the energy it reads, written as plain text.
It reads 3984 kWh
